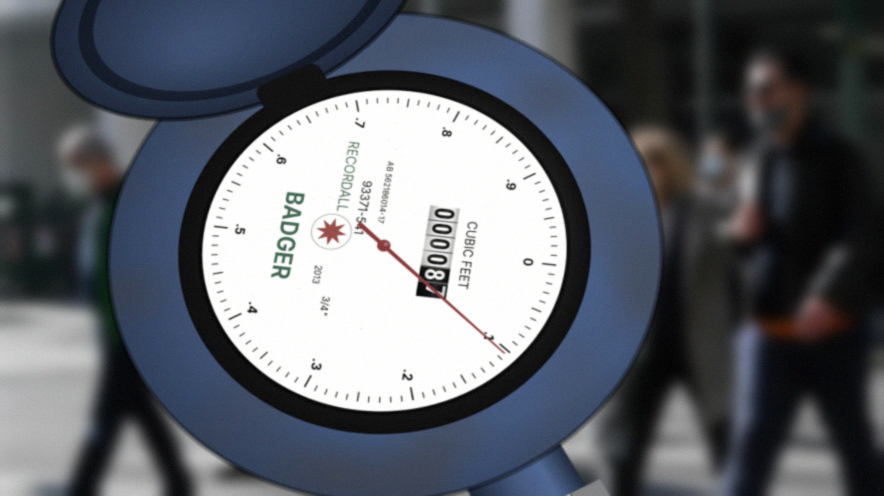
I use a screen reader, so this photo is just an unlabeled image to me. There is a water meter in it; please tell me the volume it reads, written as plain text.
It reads 87.10 ft³
